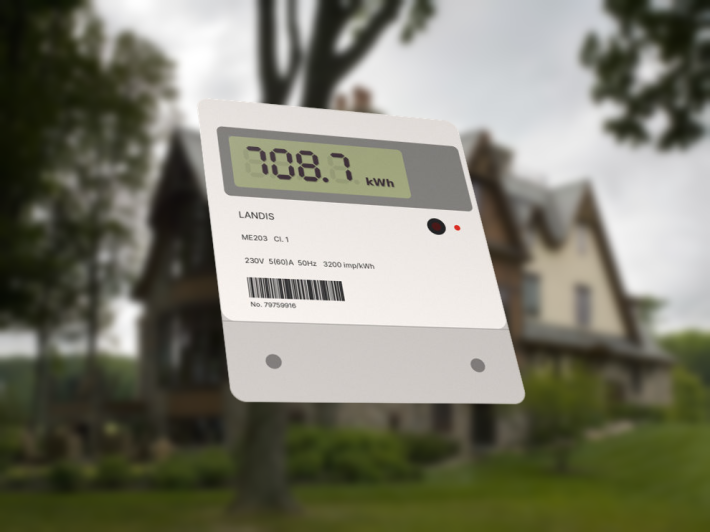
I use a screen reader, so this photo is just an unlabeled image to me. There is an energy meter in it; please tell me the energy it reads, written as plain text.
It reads 708.7 kWh
